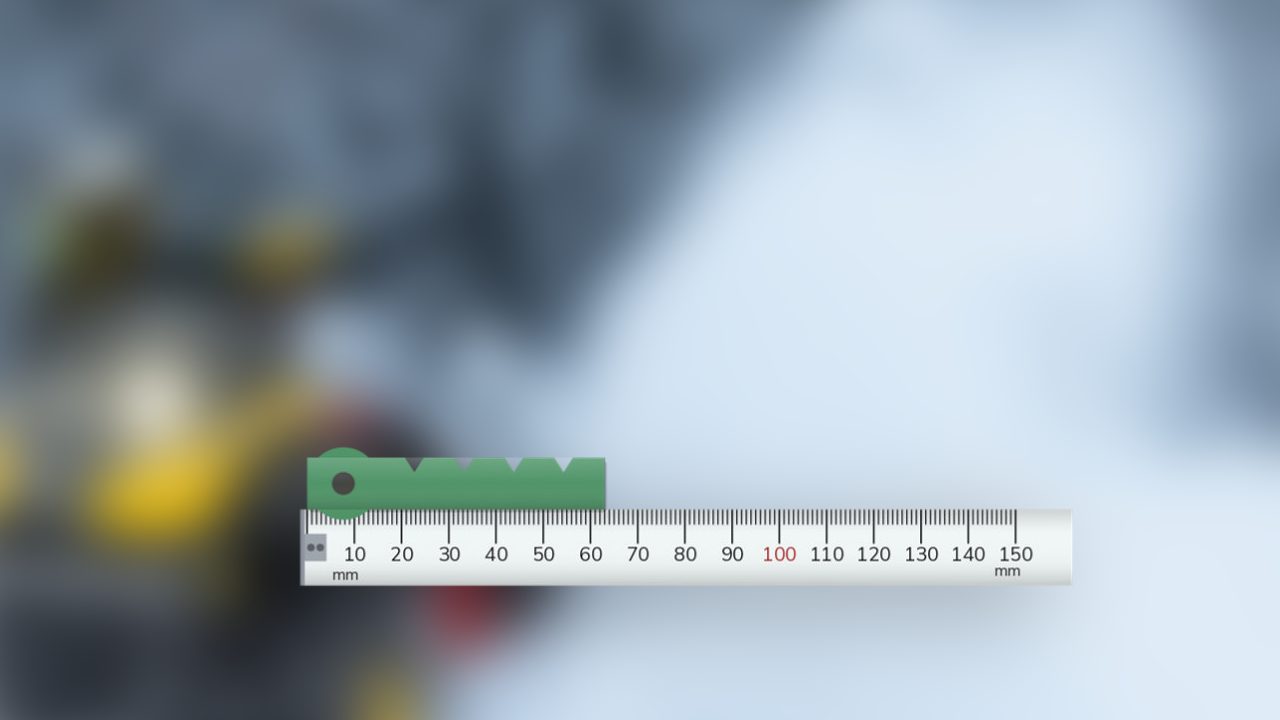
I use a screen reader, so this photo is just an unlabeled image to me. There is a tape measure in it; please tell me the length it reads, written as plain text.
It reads 63 mm
